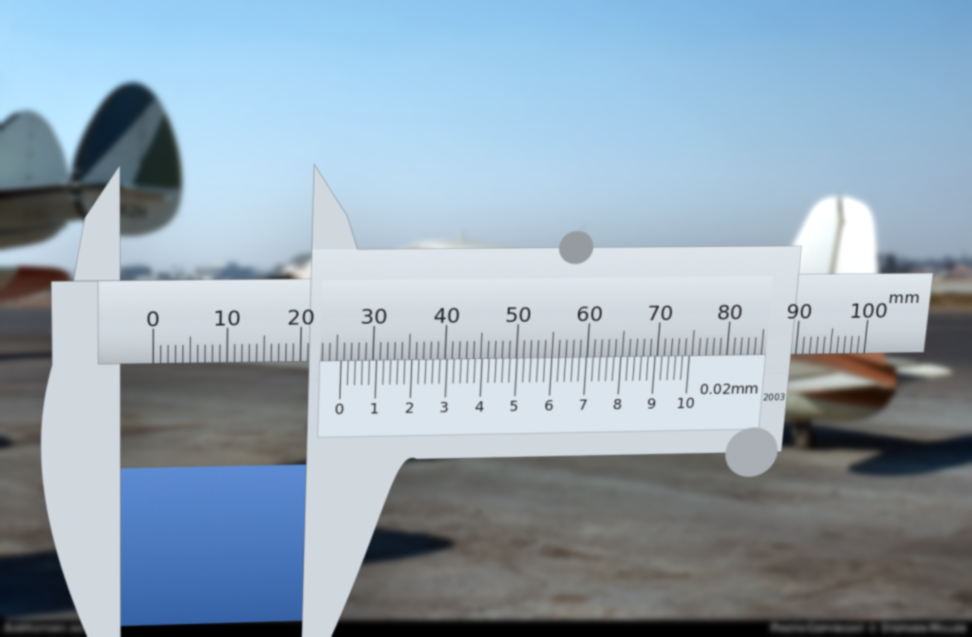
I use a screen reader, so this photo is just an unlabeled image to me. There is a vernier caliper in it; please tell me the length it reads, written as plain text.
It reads 25.6 mm
